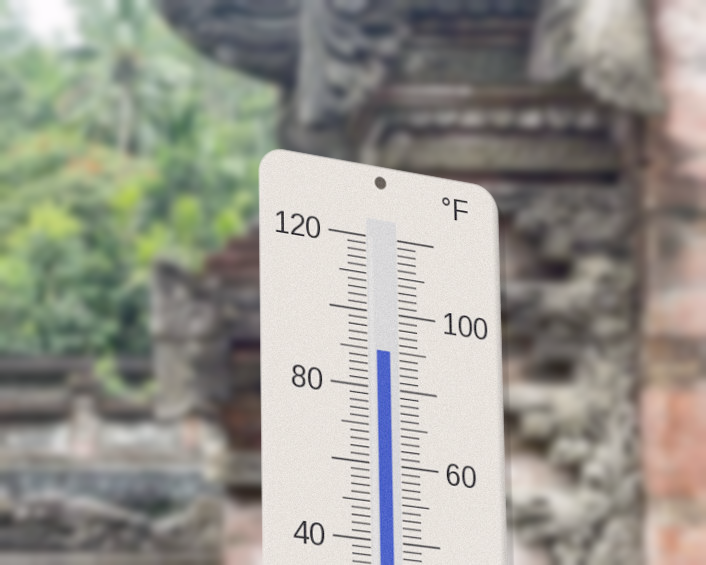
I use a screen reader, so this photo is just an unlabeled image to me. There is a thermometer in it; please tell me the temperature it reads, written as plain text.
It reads 90 °F
